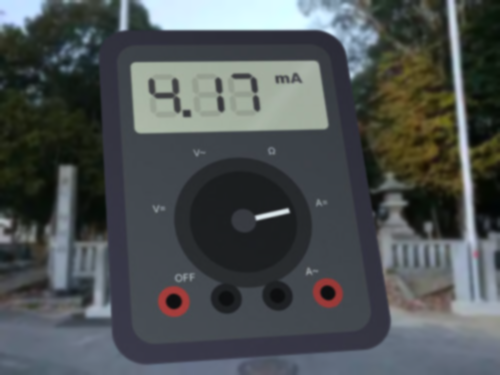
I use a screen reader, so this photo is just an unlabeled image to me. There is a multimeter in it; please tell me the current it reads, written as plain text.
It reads 4.17 mA
